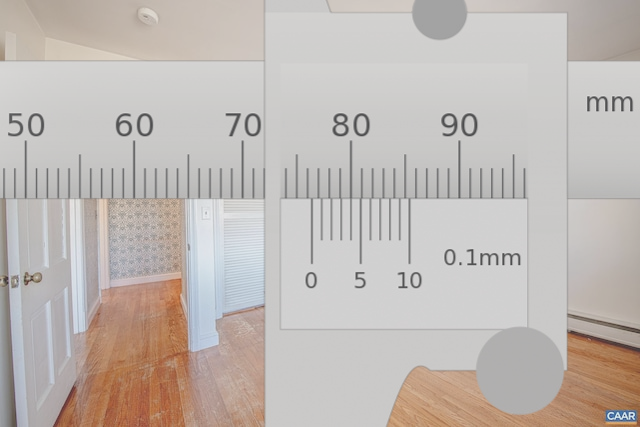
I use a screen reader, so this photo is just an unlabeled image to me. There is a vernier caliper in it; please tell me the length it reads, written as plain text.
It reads 76.4 mm
